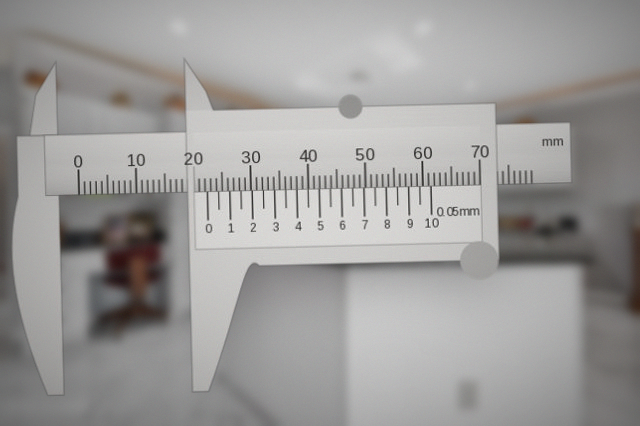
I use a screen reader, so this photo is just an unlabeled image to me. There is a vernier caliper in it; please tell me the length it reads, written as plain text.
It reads 22.4 mm
